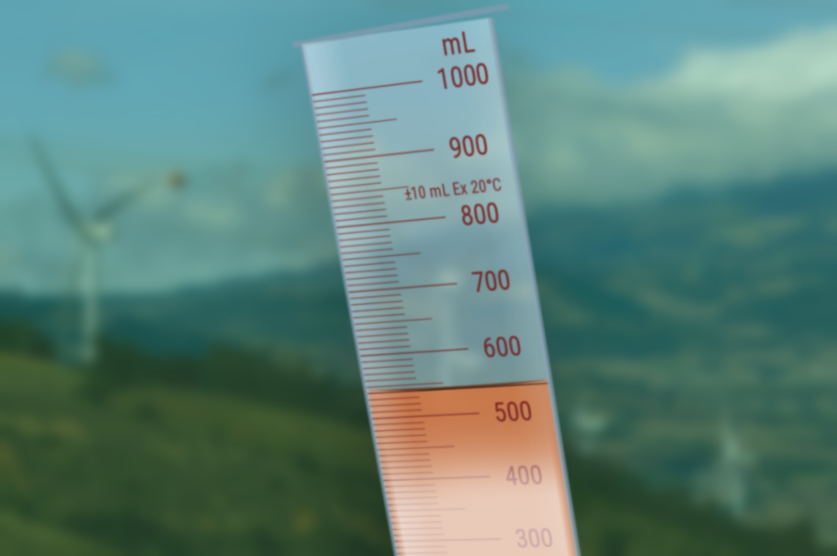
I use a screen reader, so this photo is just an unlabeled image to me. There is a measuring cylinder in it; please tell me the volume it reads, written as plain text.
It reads 540 mL
